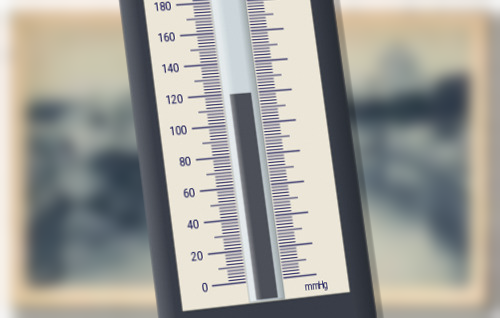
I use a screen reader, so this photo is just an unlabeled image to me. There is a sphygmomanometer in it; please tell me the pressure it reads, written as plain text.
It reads 120 mmHg
